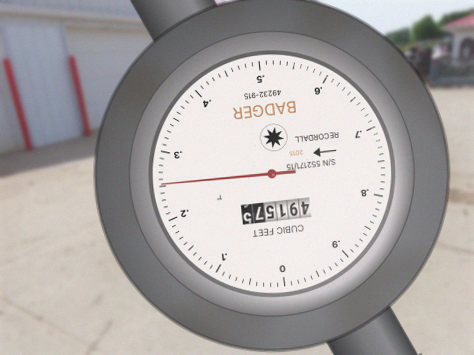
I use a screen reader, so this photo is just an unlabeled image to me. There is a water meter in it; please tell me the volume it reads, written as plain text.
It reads 491575.25 ft³
